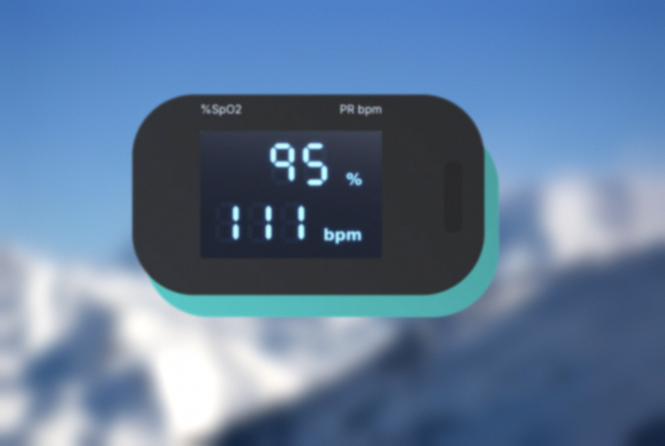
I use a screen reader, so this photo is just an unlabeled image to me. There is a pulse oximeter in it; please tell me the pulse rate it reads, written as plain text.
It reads 111 bpm
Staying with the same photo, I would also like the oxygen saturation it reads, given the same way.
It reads 95 %
